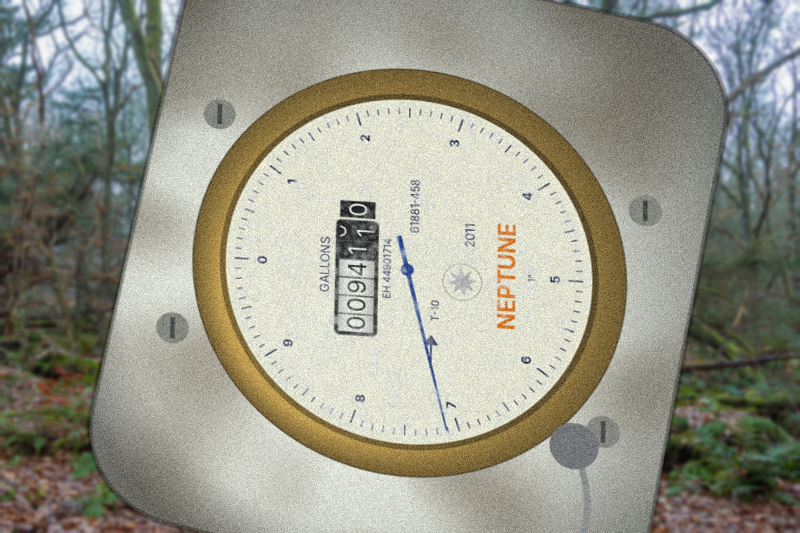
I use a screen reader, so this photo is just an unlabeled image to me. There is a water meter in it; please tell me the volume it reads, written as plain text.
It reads 94107.1 gal
